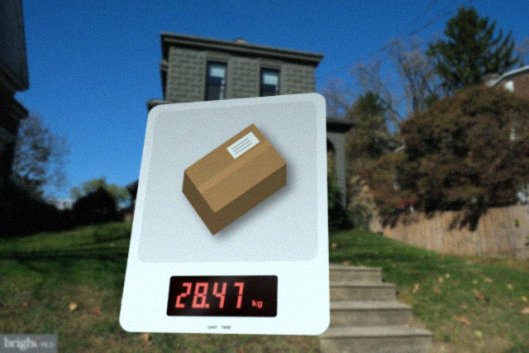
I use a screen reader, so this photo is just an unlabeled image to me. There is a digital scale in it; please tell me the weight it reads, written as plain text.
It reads 28.47 kg
